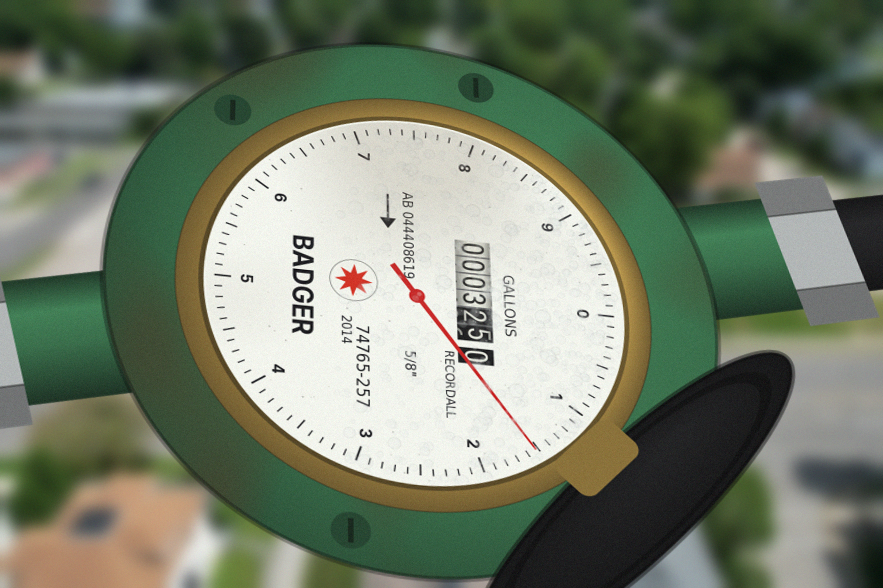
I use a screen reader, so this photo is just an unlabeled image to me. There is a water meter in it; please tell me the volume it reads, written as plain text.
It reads 3251.5 gal
